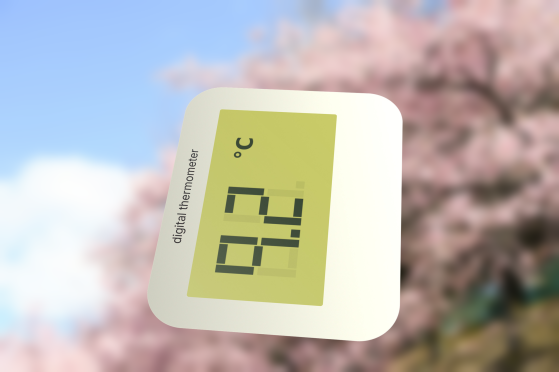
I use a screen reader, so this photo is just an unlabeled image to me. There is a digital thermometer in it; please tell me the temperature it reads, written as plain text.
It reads 9.2 °C
